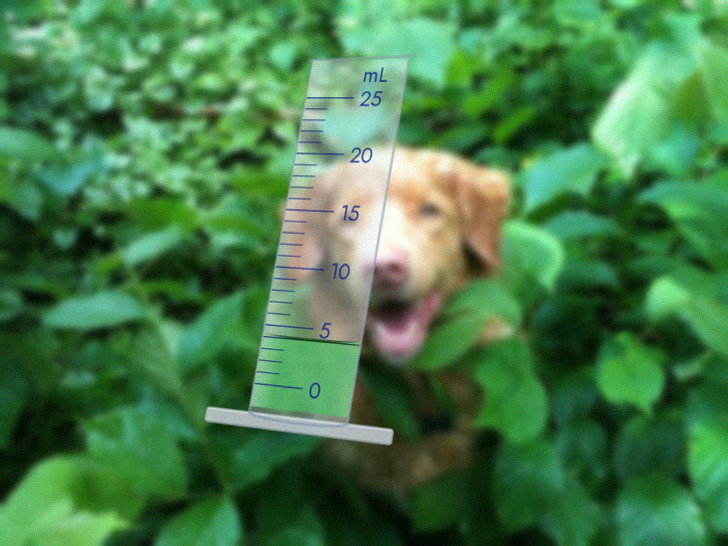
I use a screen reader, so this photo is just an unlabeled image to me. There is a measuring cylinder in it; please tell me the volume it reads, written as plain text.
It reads 4 mL
